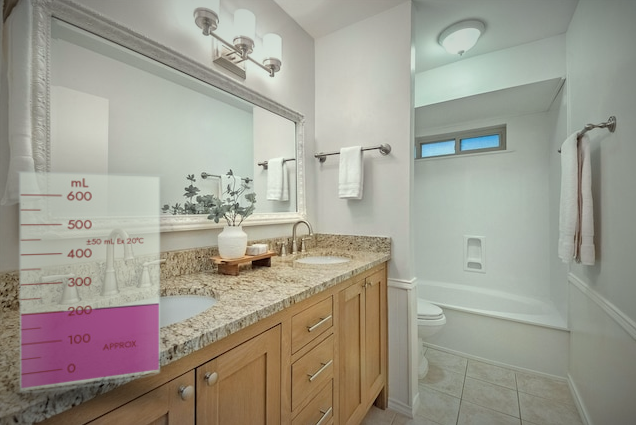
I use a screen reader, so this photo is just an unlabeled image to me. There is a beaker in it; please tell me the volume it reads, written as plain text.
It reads 200 mL
